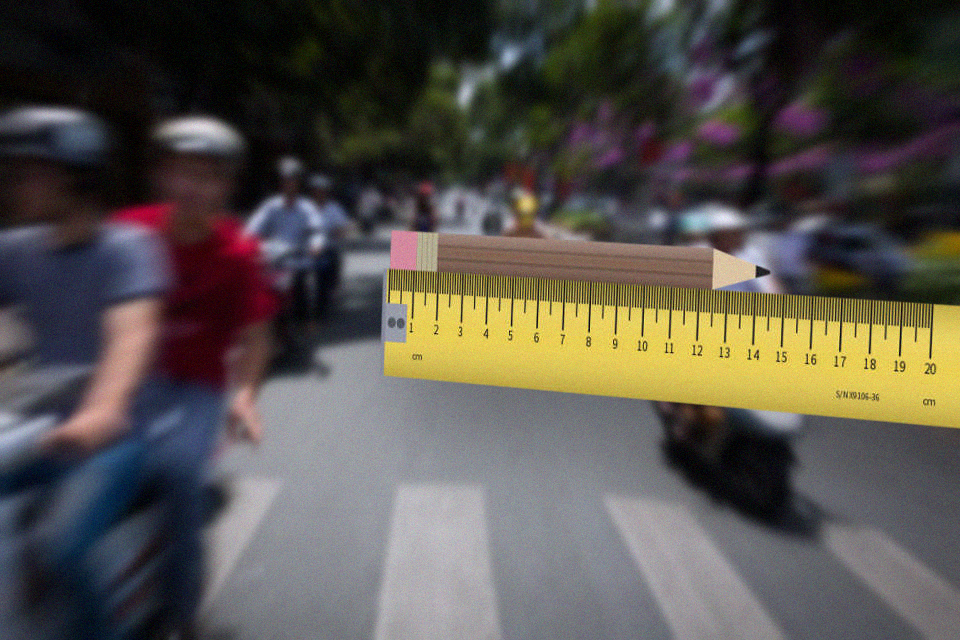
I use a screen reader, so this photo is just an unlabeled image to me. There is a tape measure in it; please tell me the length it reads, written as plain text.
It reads 14.5 cm
